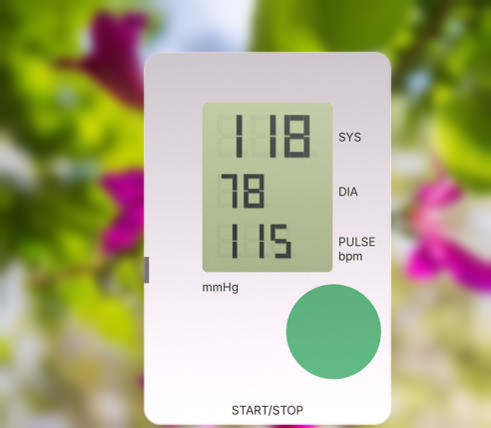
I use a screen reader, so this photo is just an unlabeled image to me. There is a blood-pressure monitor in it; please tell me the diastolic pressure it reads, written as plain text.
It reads 78 mmHg
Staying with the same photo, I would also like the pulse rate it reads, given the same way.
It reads 115 bpm
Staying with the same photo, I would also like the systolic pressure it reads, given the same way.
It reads 118 mmHg
